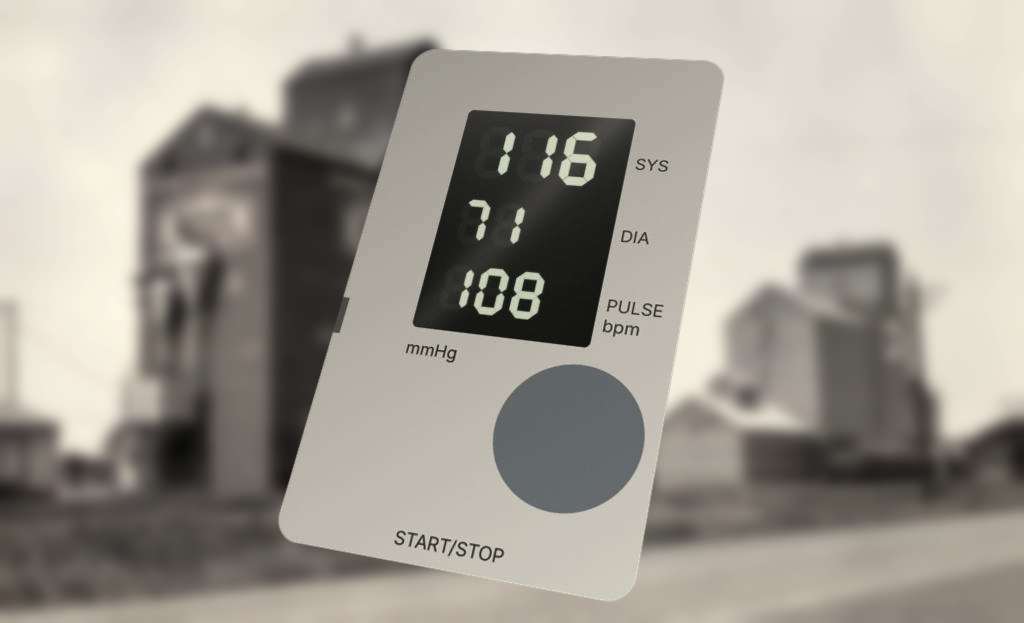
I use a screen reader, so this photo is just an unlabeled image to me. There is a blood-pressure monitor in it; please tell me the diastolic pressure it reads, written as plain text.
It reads 71 mmHg
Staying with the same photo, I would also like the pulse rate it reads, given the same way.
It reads 108 bpm
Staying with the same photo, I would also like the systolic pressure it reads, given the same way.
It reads 116 mmHg
